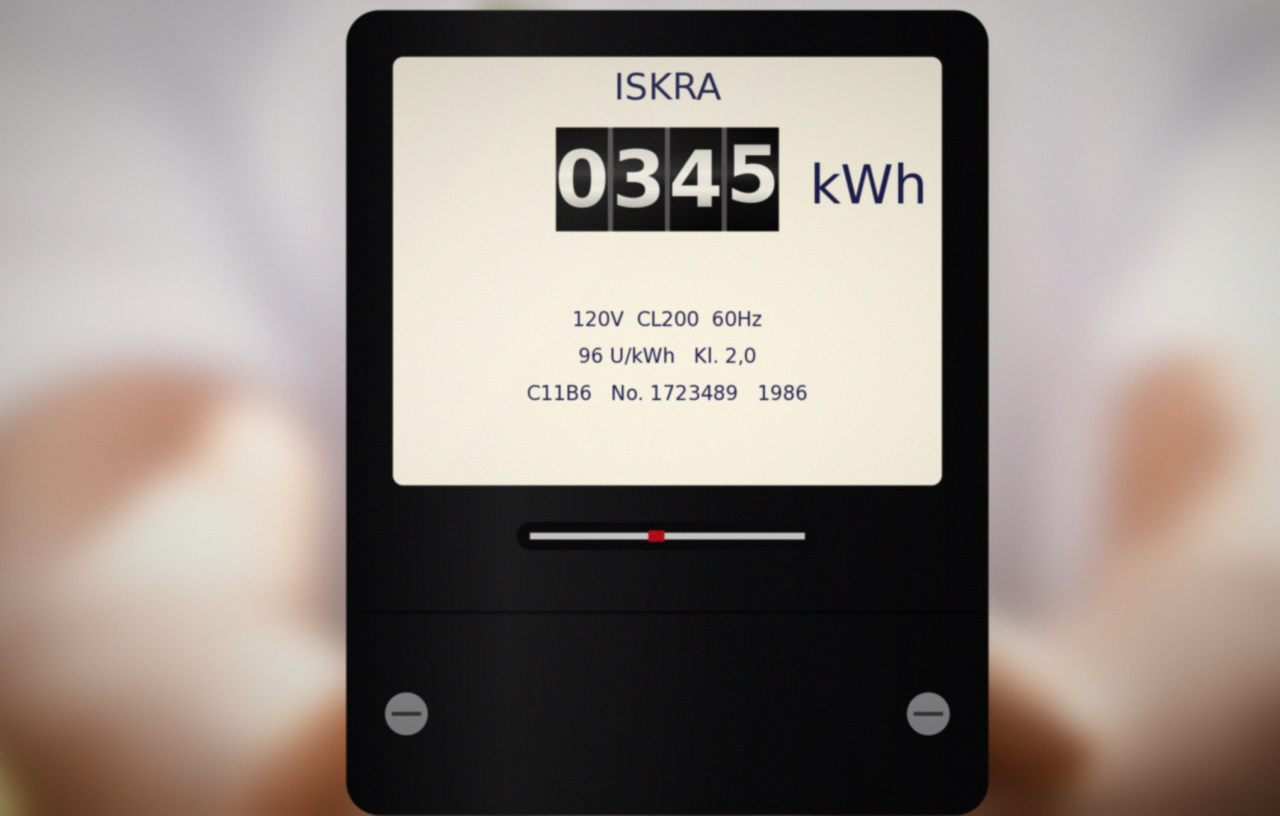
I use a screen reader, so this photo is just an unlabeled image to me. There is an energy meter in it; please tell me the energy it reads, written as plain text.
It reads 345 kWh
